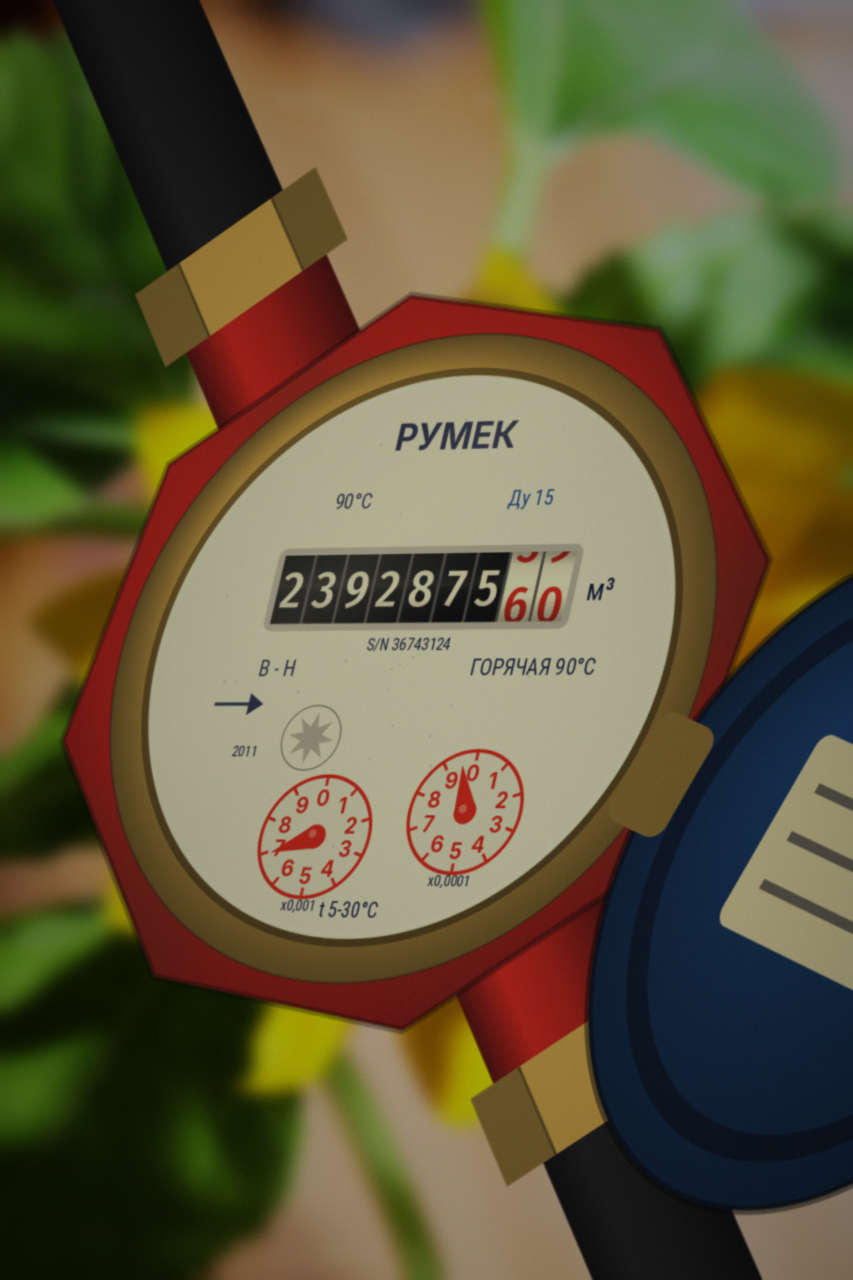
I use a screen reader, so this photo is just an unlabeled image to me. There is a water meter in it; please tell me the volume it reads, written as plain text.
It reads 2392875.5969 m³
